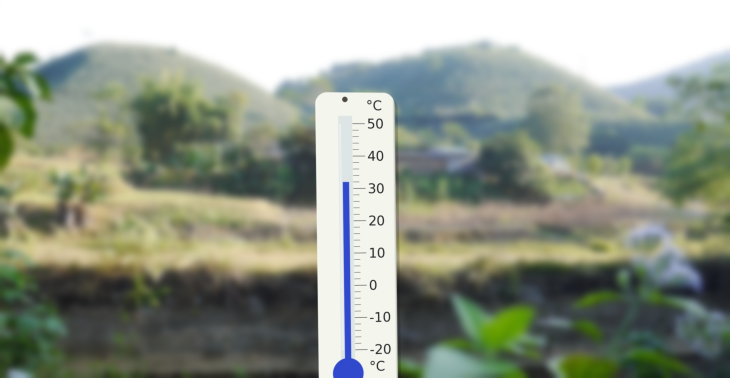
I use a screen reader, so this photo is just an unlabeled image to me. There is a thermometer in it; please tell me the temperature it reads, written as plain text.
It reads 32 °C
